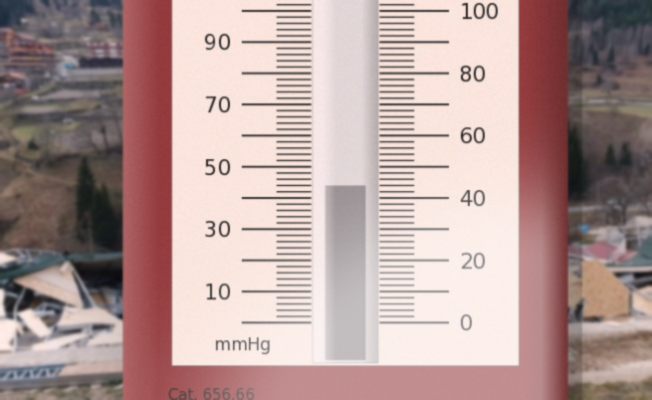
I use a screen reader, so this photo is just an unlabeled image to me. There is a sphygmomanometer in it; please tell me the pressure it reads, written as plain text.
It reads 44 mmHg
